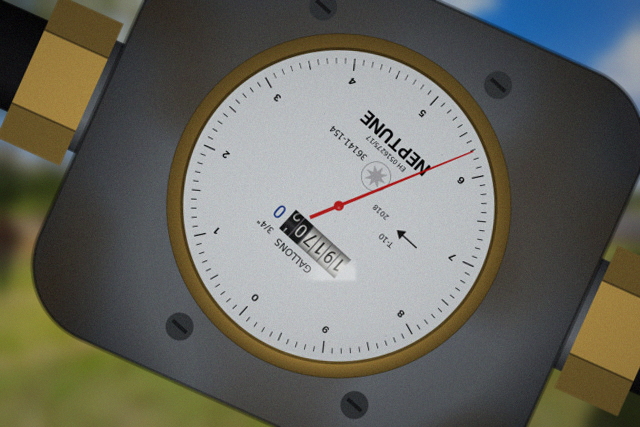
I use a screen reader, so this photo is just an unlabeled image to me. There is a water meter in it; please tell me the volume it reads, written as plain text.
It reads 1917015.7 gal
